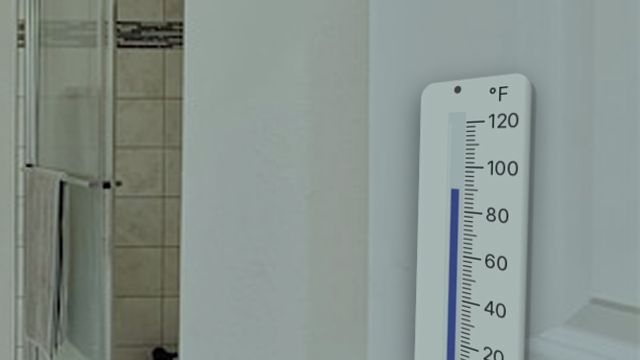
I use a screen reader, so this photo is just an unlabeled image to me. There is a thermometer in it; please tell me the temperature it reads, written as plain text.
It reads 90 °F
